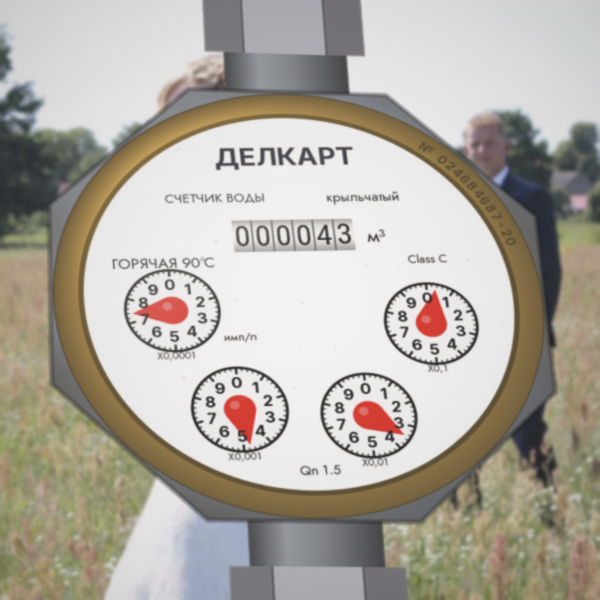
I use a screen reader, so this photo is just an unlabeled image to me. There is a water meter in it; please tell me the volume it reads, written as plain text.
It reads 43.0347 m³
